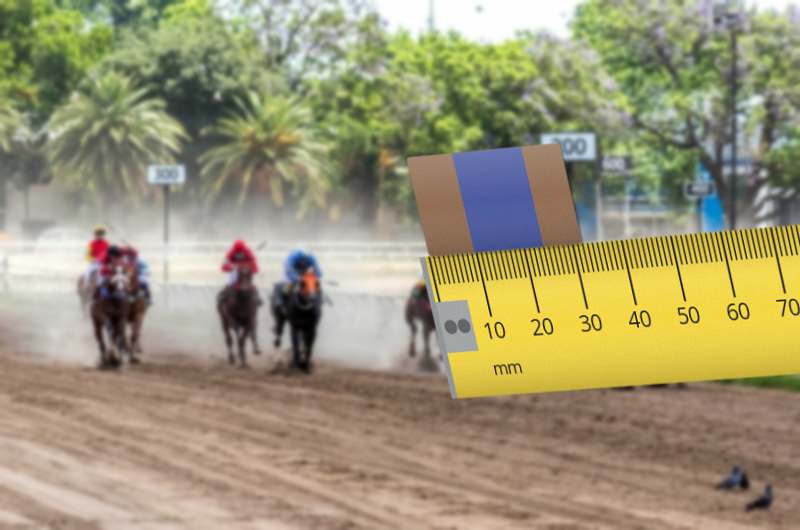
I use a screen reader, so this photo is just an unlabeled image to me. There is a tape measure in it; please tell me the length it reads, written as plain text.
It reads 32 mm
